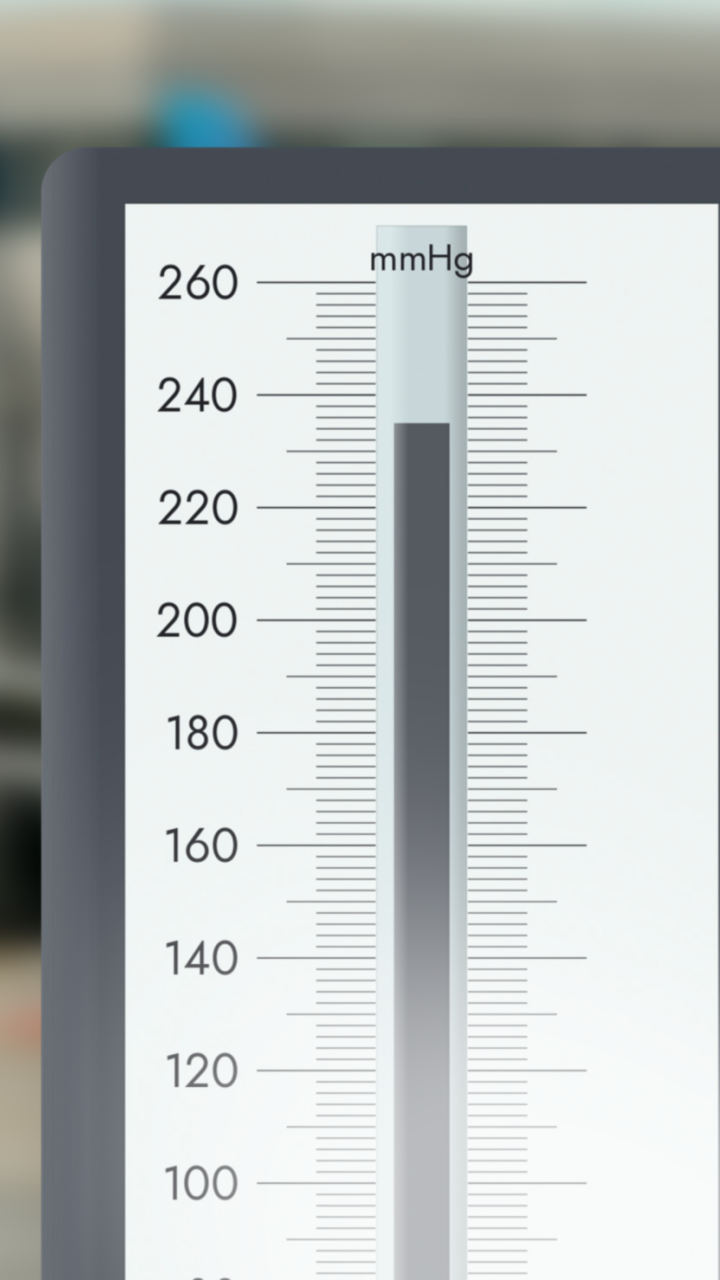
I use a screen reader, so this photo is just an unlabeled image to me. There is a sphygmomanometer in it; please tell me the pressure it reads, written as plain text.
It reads 235 mmHg
